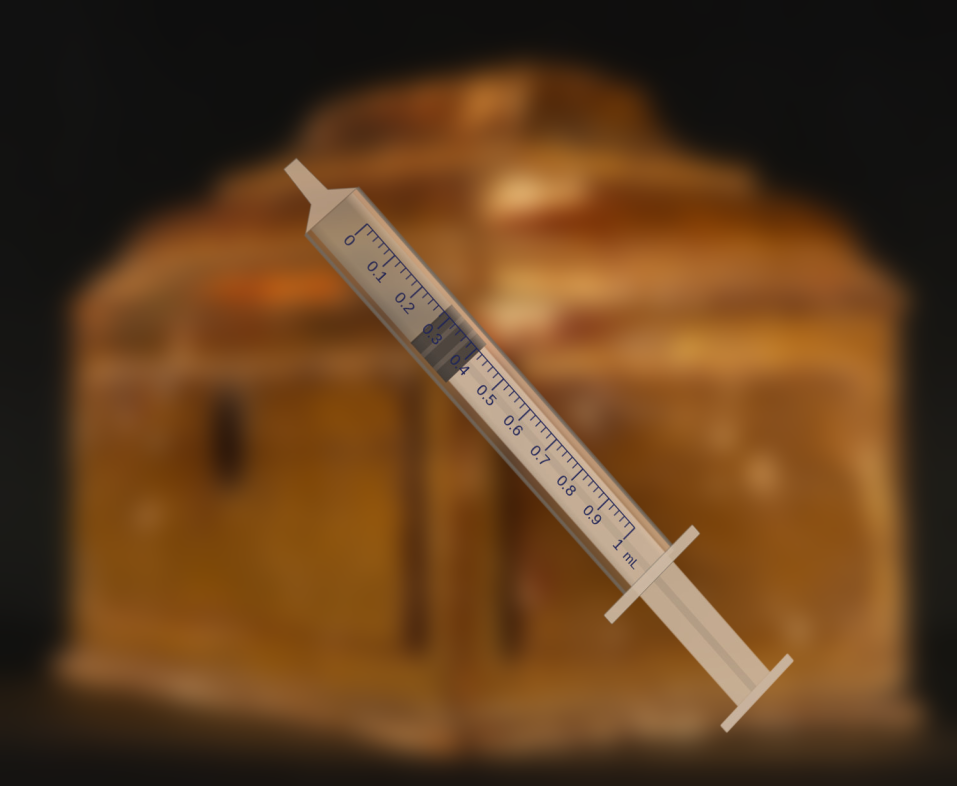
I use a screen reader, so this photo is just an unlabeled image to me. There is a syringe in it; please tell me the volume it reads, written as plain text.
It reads 0.28 mL
